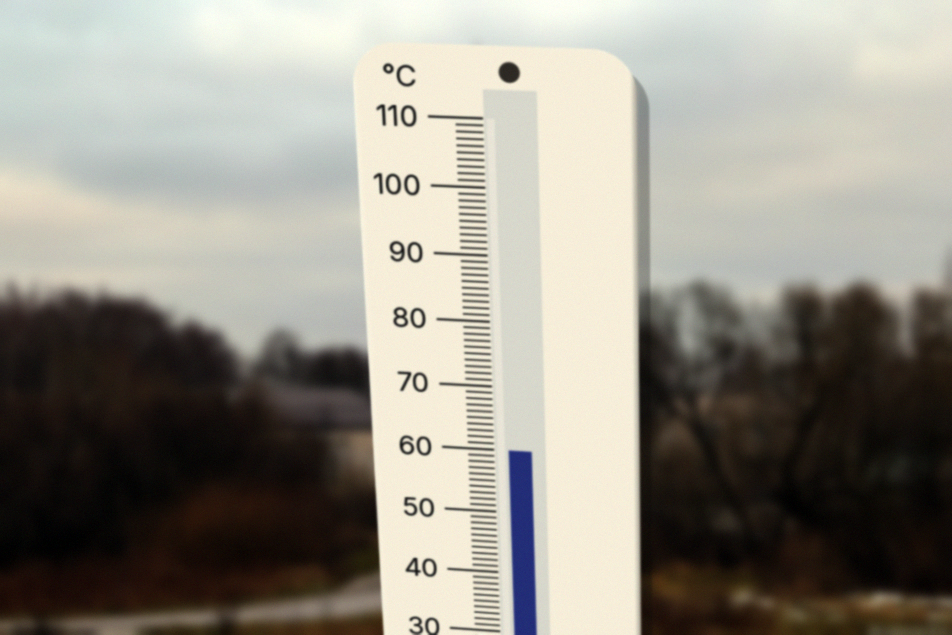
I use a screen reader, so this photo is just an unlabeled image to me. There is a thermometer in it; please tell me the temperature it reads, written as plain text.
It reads 60 °C
